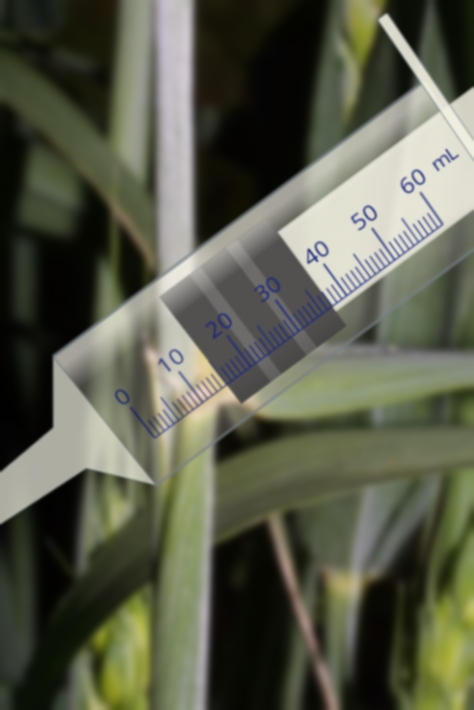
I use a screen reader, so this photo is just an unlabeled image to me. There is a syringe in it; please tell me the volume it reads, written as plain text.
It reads 15 mL
